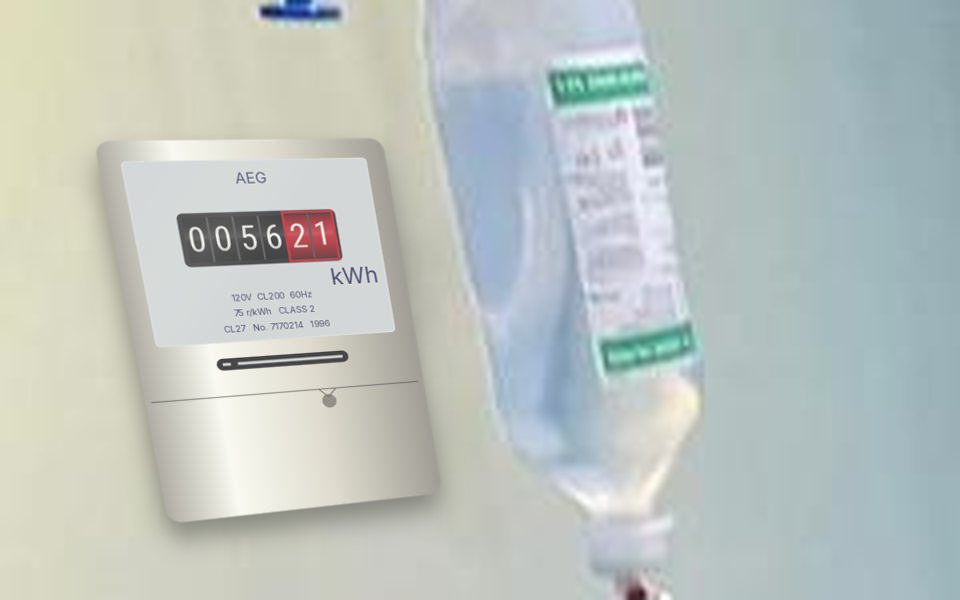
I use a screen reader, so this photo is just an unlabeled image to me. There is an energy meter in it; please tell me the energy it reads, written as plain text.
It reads 56.21 kWh
